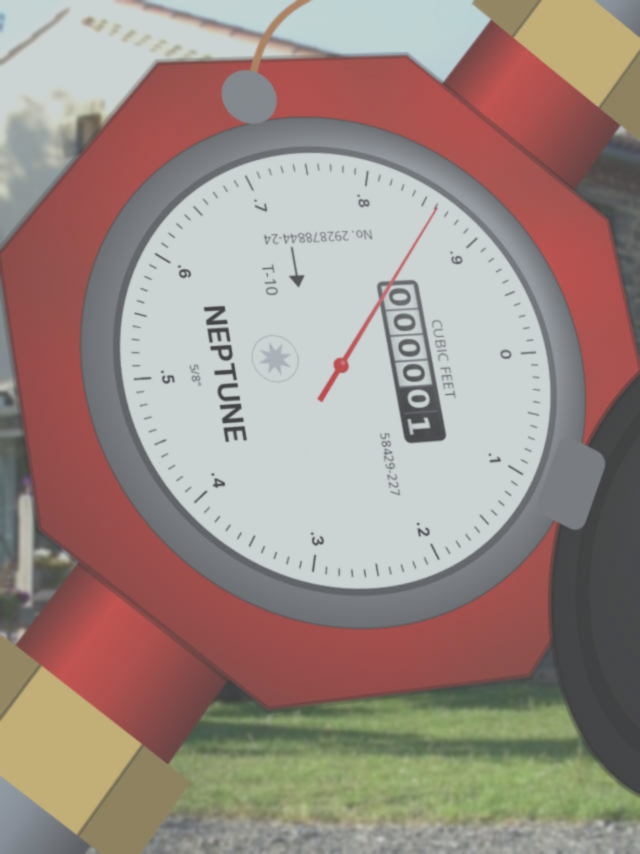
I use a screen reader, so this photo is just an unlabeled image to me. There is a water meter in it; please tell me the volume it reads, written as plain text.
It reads 0.86 ft³
